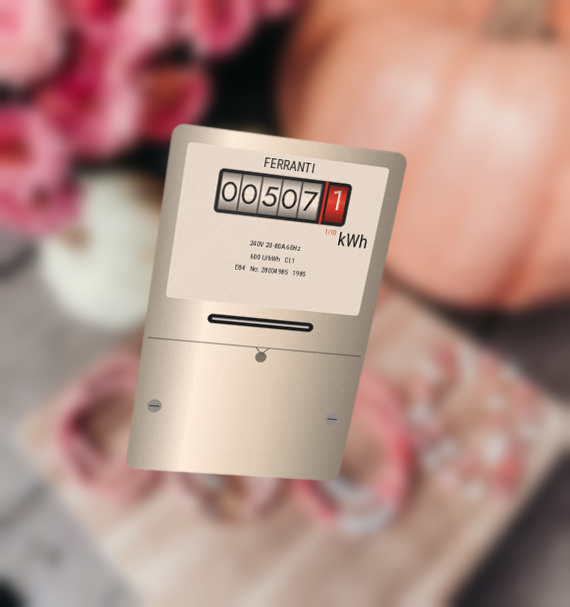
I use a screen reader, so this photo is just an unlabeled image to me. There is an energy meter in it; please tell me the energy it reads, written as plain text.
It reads 507.1 kWh
